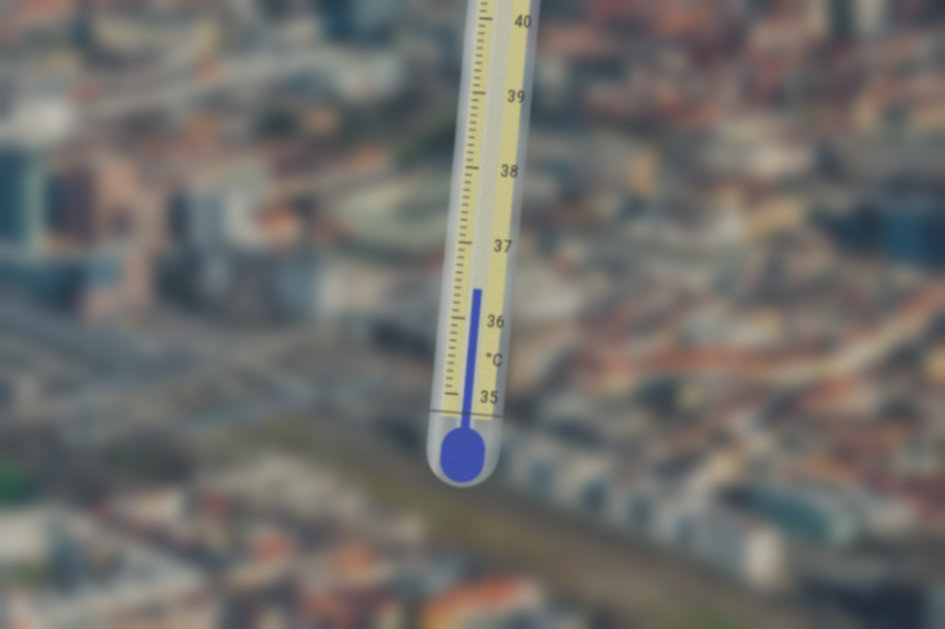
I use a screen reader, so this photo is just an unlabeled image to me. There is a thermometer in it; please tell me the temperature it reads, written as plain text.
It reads 36.4 °C
